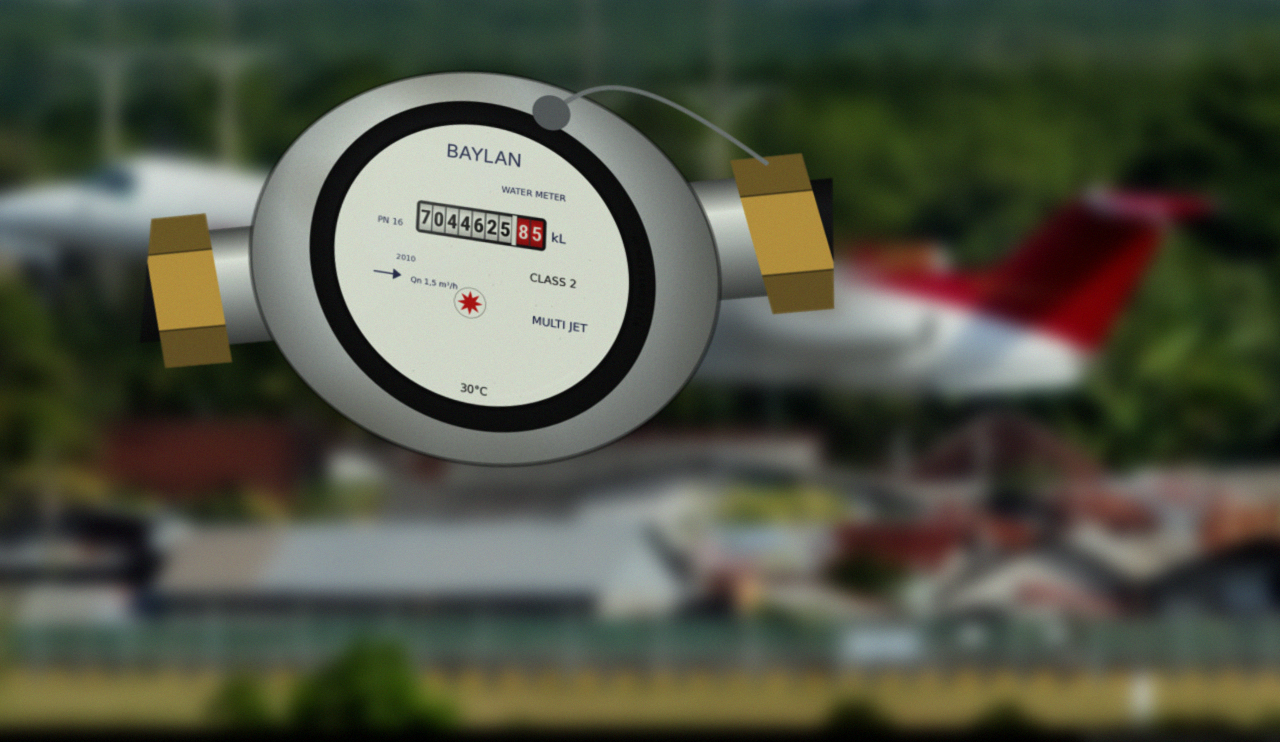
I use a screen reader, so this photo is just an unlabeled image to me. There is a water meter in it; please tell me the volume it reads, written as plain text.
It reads 7044625.85 kL
